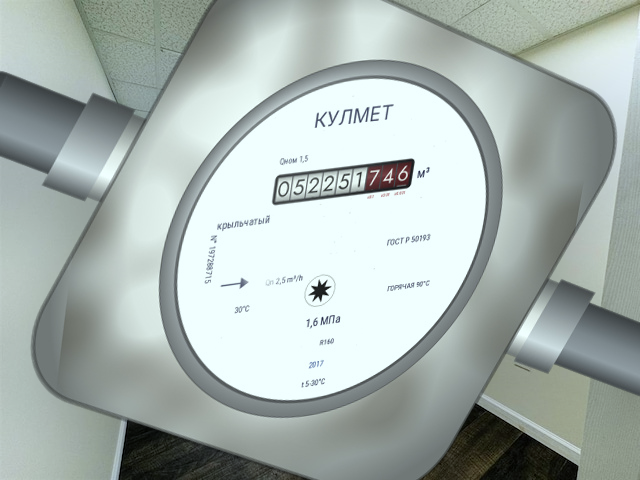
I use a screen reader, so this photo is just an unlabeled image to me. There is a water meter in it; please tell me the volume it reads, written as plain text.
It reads 52251.746 m³
